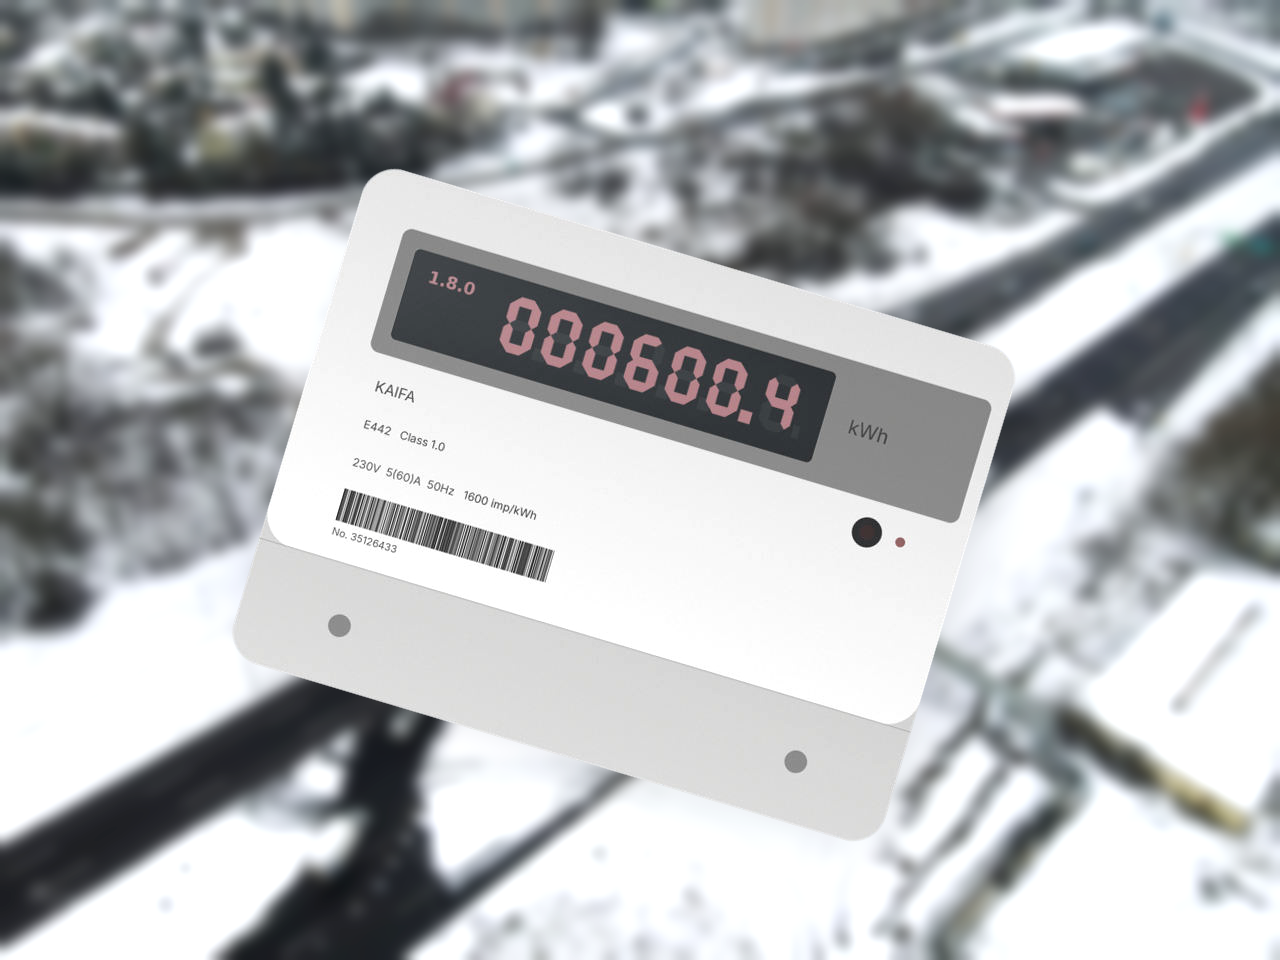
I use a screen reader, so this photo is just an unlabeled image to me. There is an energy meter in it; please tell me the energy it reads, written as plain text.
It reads 600.4 kWh
